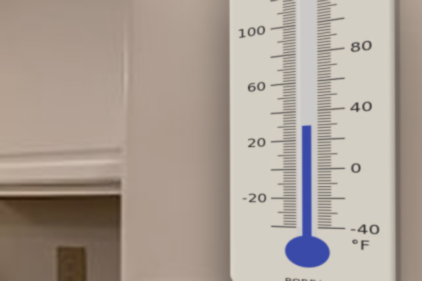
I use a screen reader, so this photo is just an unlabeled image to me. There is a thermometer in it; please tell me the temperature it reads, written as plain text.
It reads 30 °F
